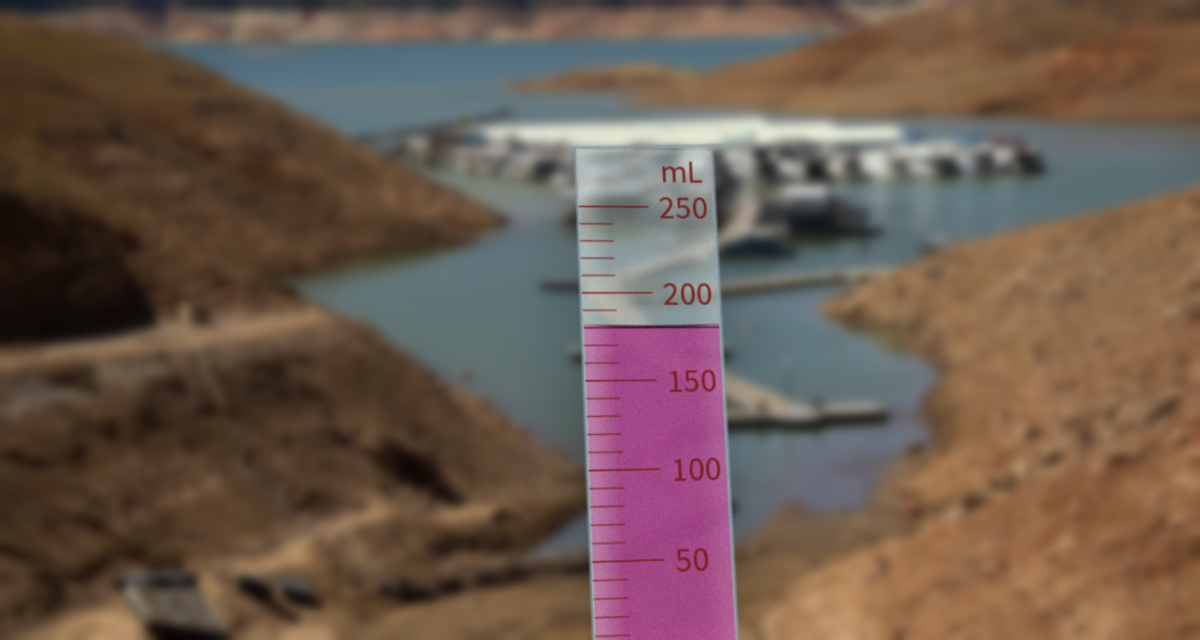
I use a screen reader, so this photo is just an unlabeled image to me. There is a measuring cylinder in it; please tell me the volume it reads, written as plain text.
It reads 180 mL
